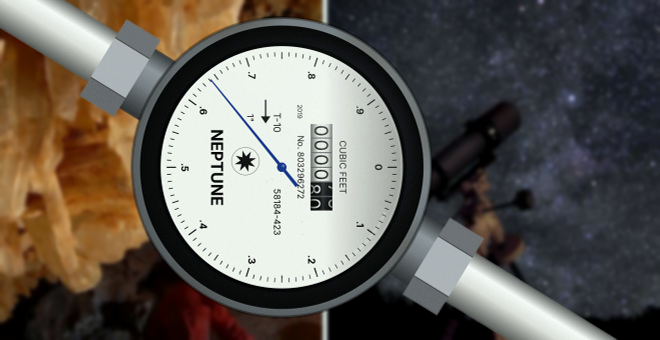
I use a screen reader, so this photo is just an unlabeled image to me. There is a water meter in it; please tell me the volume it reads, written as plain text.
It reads 79.64 ft³
